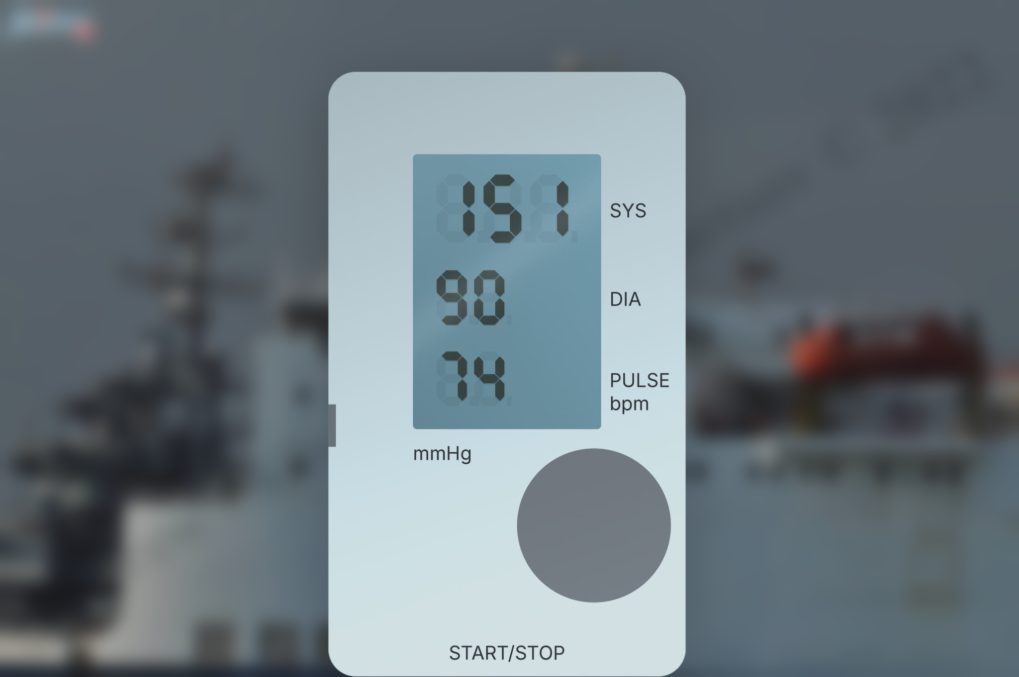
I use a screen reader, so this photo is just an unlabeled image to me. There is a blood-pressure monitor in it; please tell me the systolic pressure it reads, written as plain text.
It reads 151 mmHg
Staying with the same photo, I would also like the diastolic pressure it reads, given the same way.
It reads 90 mmHg
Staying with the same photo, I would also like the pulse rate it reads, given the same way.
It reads 74 bpm
